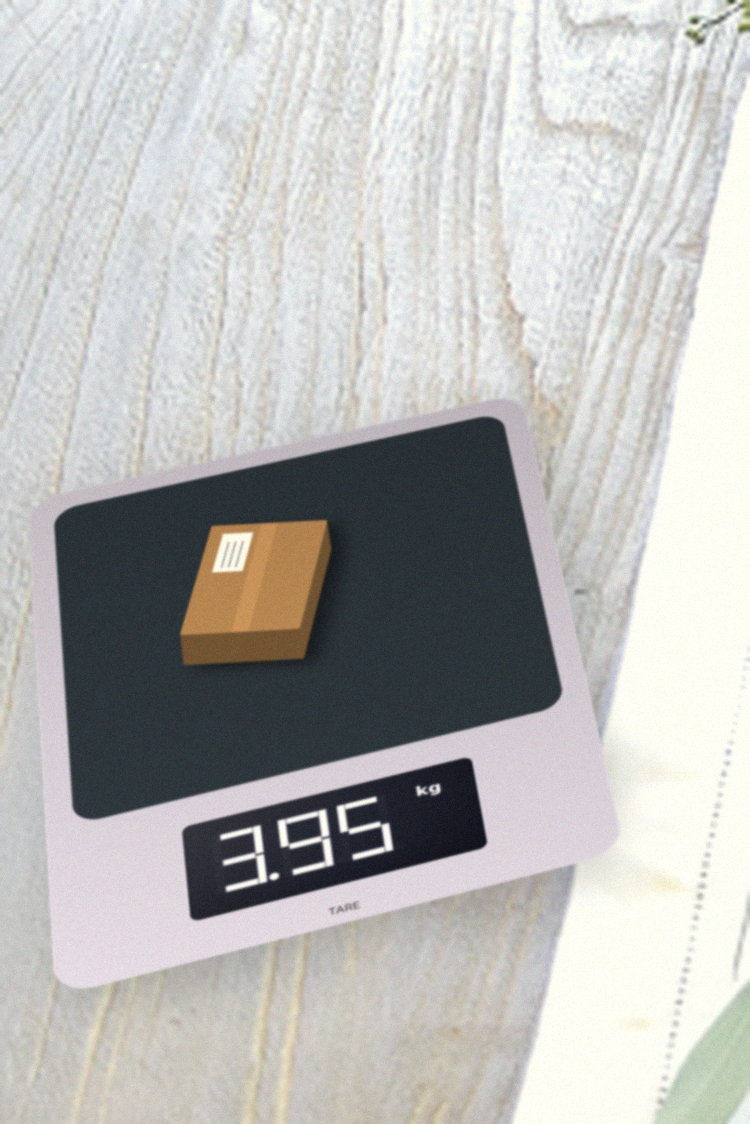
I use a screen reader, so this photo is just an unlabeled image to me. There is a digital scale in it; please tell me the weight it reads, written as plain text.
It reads 3.95 kg
